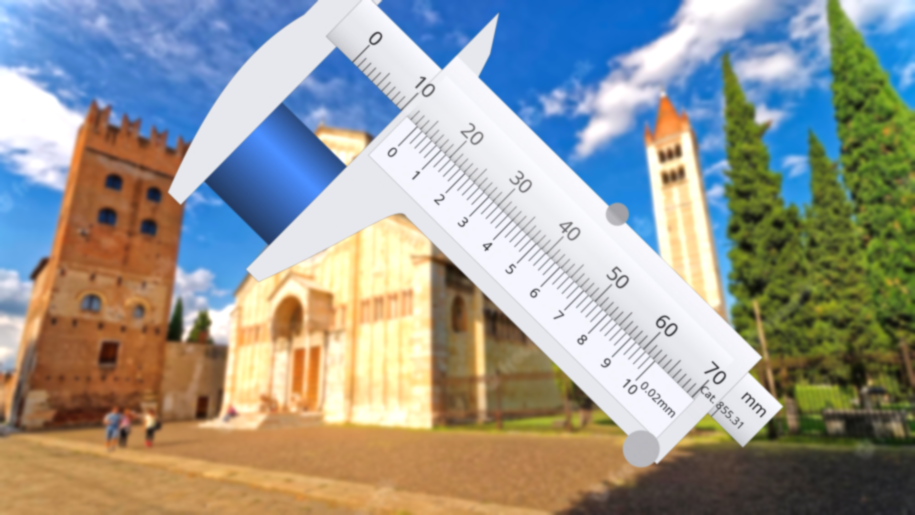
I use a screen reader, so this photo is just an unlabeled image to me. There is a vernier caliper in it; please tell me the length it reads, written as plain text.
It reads 13.4 mm
